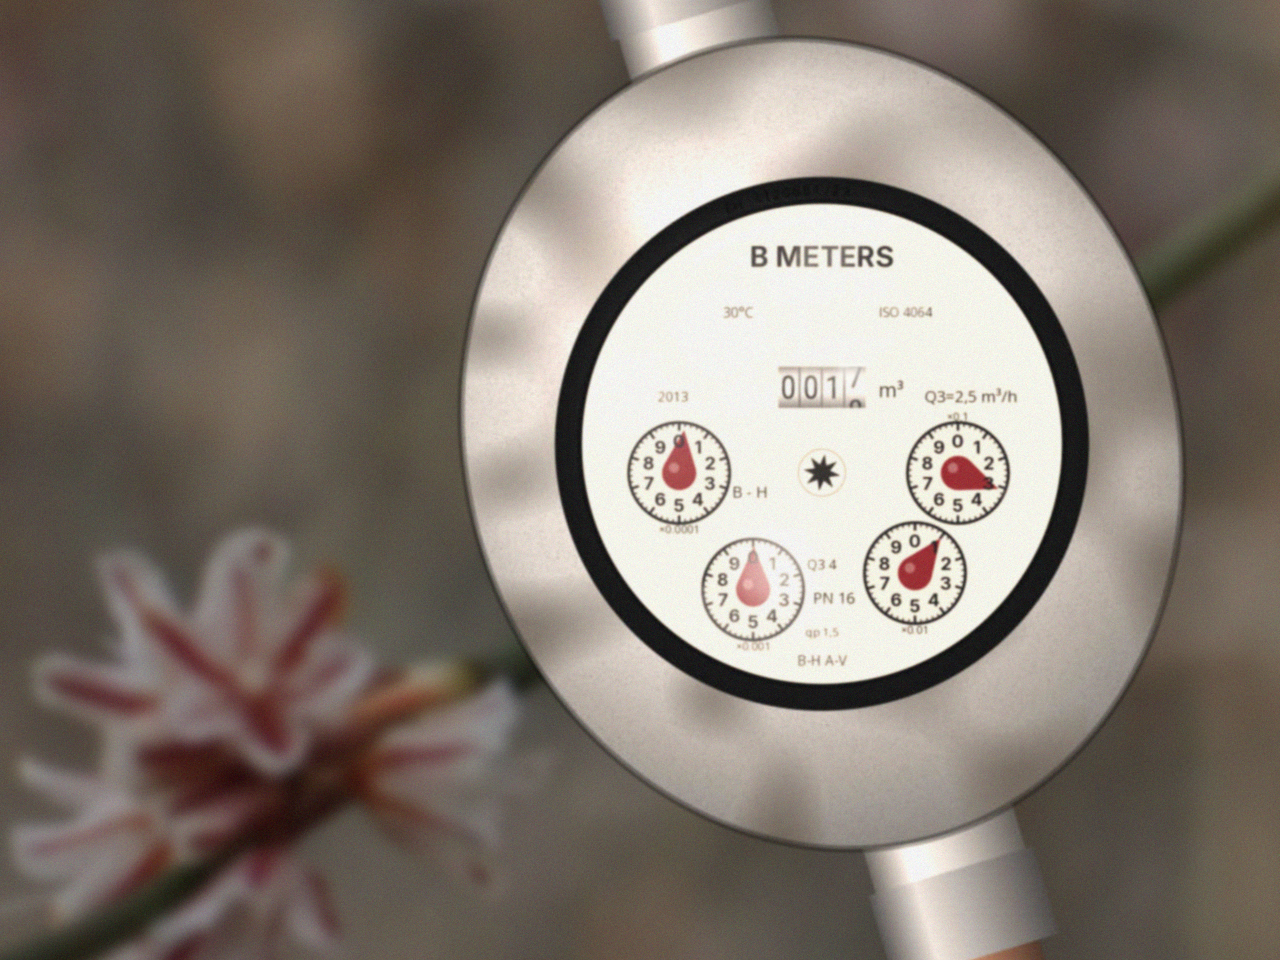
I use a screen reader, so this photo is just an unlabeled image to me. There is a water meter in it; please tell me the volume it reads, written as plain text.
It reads 17.3100 m³
